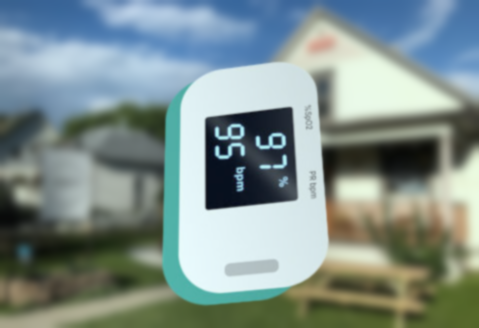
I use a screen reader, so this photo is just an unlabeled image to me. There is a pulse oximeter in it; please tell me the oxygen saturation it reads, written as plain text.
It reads 97 %
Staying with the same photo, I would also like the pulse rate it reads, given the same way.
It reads 95 bpm
